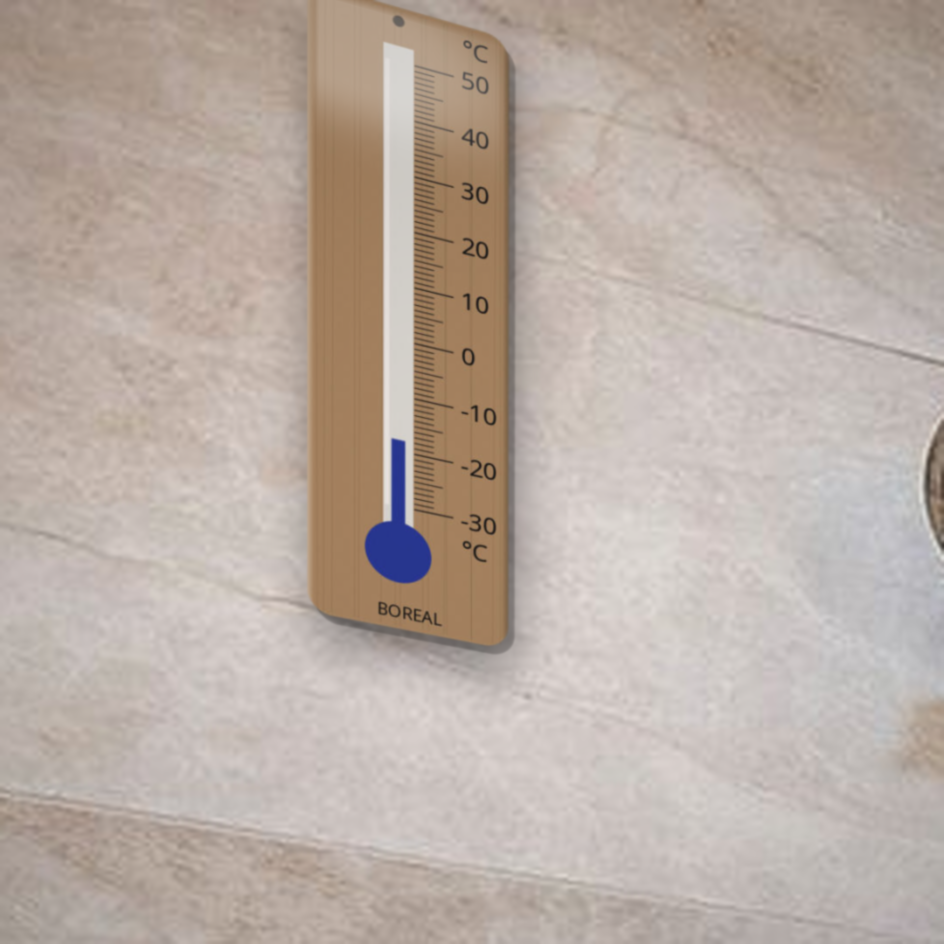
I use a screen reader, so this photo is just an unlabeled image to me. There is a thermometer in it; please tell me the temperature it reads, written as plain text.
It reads -18 °C
